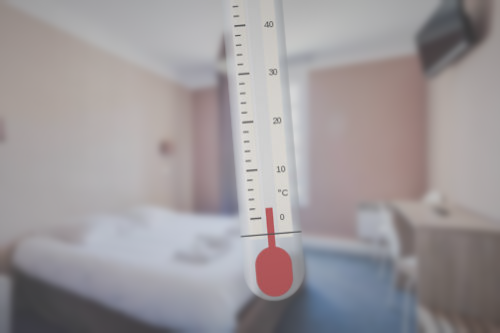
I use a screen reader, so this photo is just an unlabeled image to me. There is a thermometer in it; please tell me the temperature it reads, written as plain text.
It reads 2 °C
